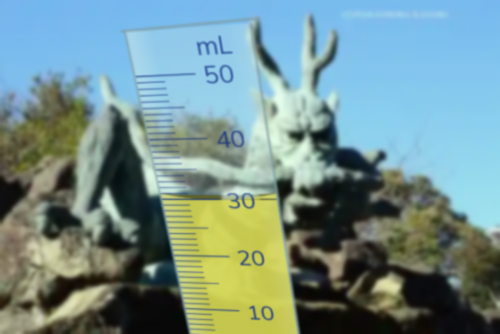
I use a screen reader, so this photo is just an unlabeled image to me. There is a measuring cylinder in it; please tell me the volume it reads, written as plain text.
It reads 30 mL
